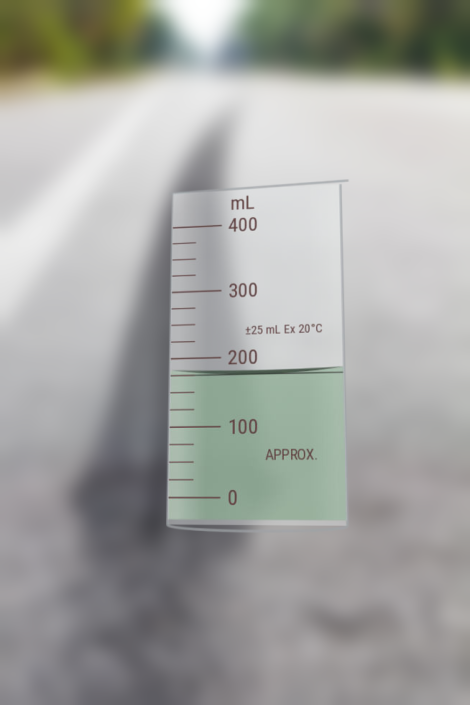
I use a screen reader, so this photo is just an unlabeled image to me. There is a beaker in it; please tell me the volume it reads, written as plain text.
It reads 175 mL
